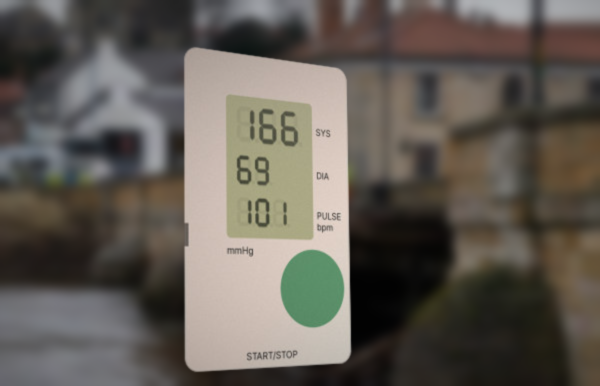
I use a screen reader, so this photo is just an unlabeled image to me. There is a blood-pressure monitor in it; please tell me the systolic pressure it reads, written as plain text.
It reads 166 mmHg
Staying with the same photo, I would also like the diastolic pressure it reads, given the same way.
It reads 69 mmHg
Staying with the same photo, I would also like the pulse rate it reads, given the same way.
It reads 101 bpm
